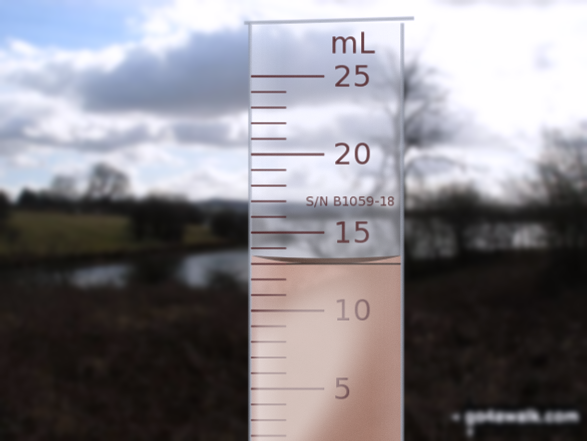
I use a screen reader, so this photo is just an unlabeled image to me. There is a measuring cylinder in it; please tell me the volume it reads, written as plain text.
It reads 13 mL
